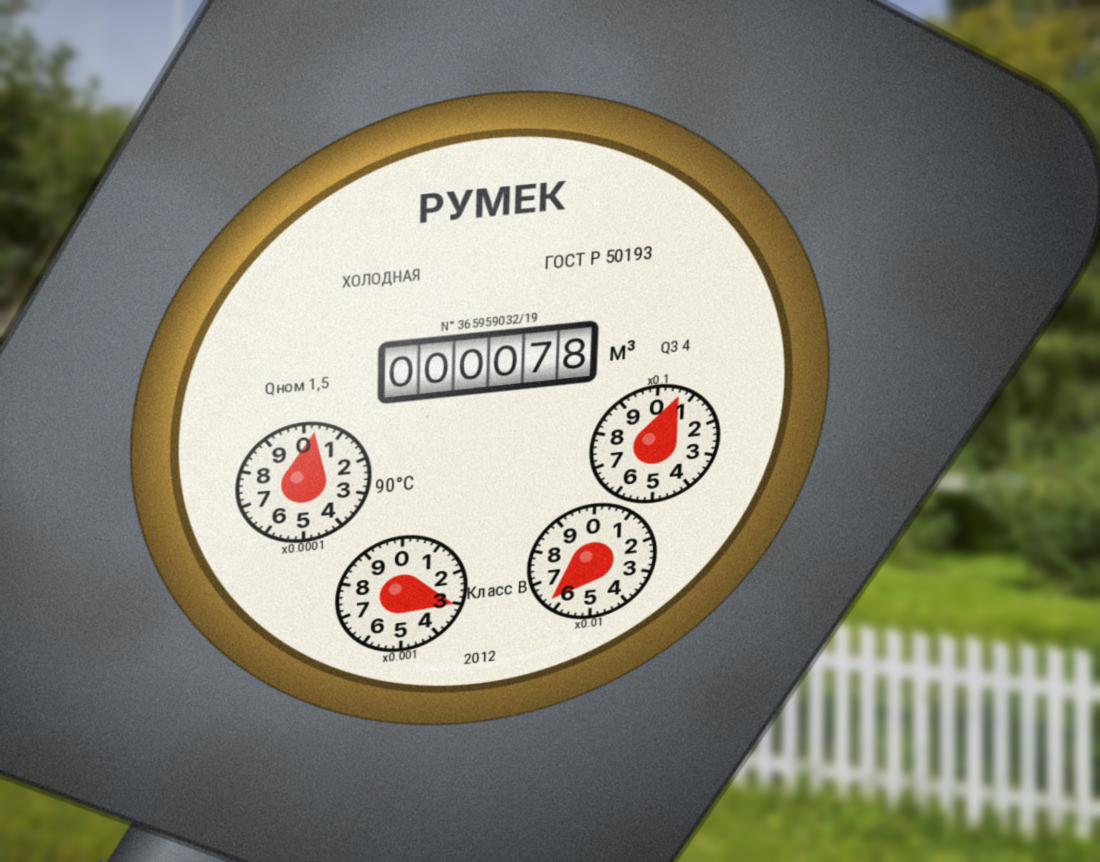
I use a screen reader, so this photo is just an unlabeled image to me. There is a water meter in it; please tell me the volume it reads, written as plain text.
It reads 78.0630 m³
